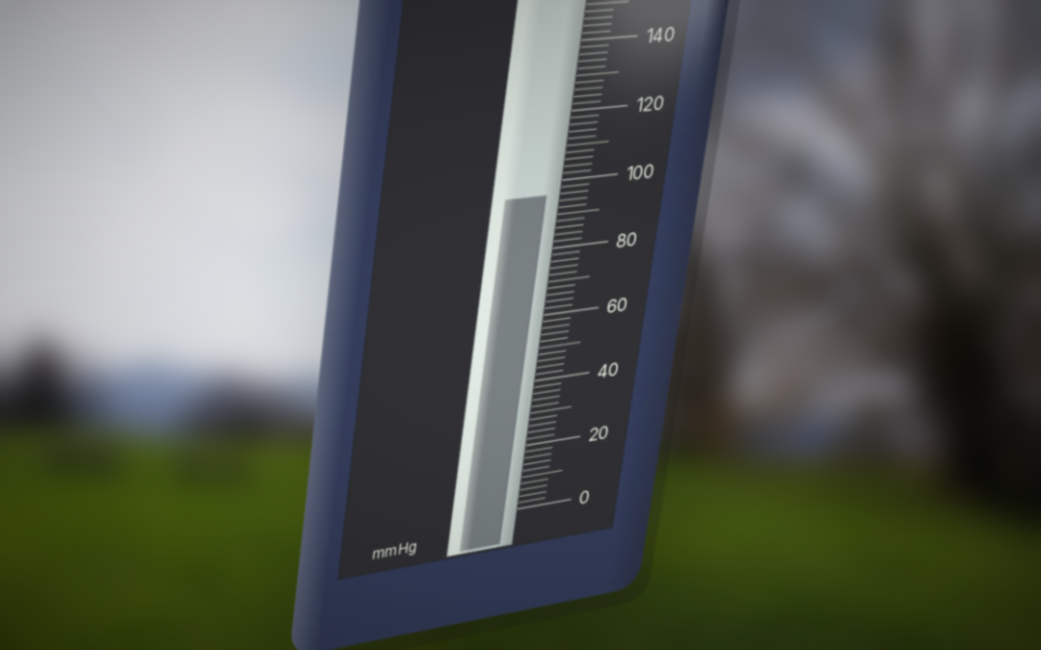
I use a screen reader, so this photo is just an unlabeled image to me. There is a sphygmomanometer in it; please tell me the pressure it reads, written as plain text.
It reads 96 mmHg
